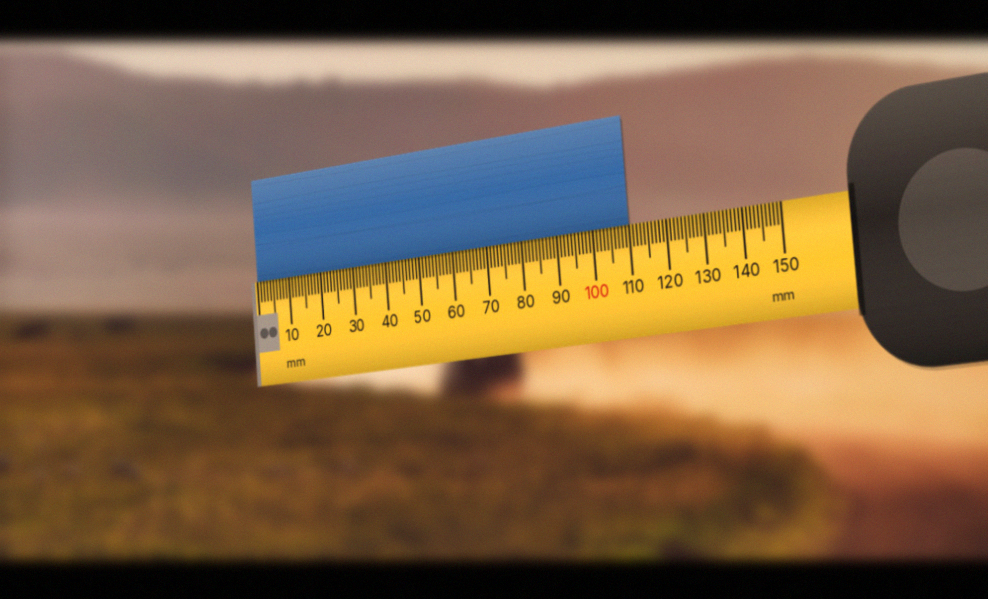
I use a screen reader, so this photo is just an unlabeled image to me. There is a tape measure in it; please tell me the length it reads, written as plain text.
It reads 110 mm
